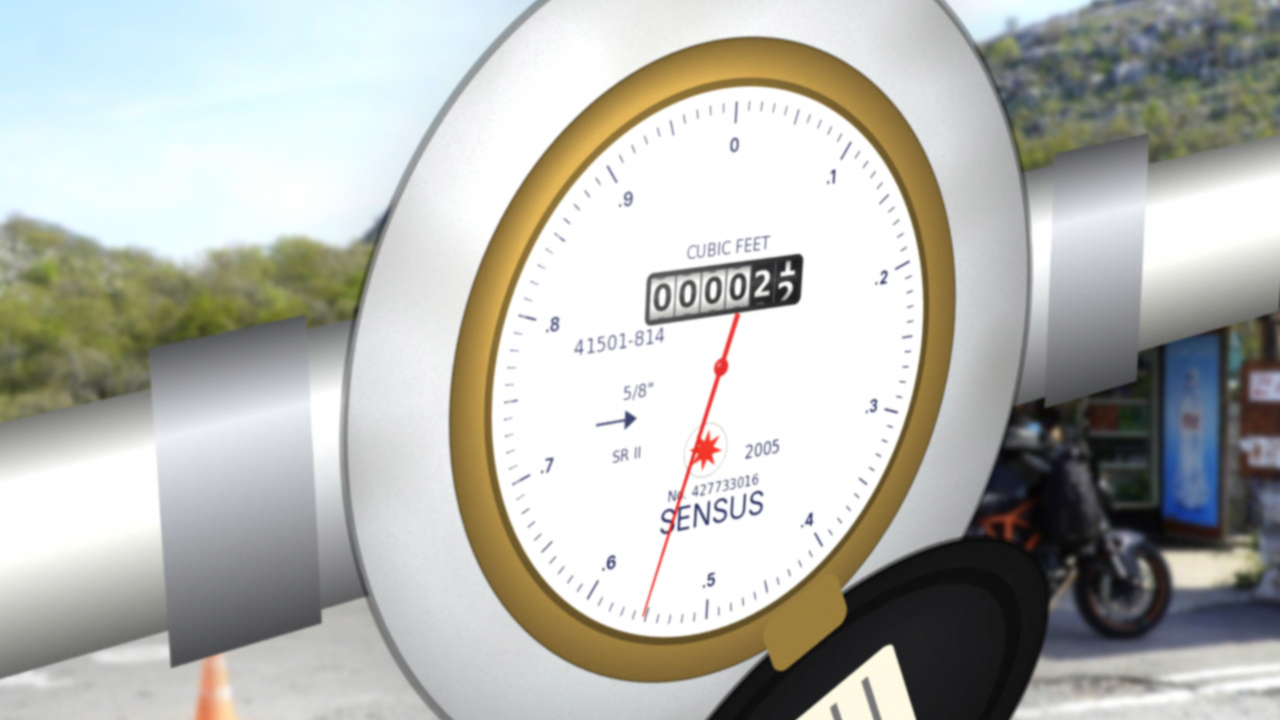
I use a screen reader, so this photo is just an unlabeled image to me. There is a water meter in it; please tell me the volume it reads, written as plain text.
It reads 21.55 ft³
